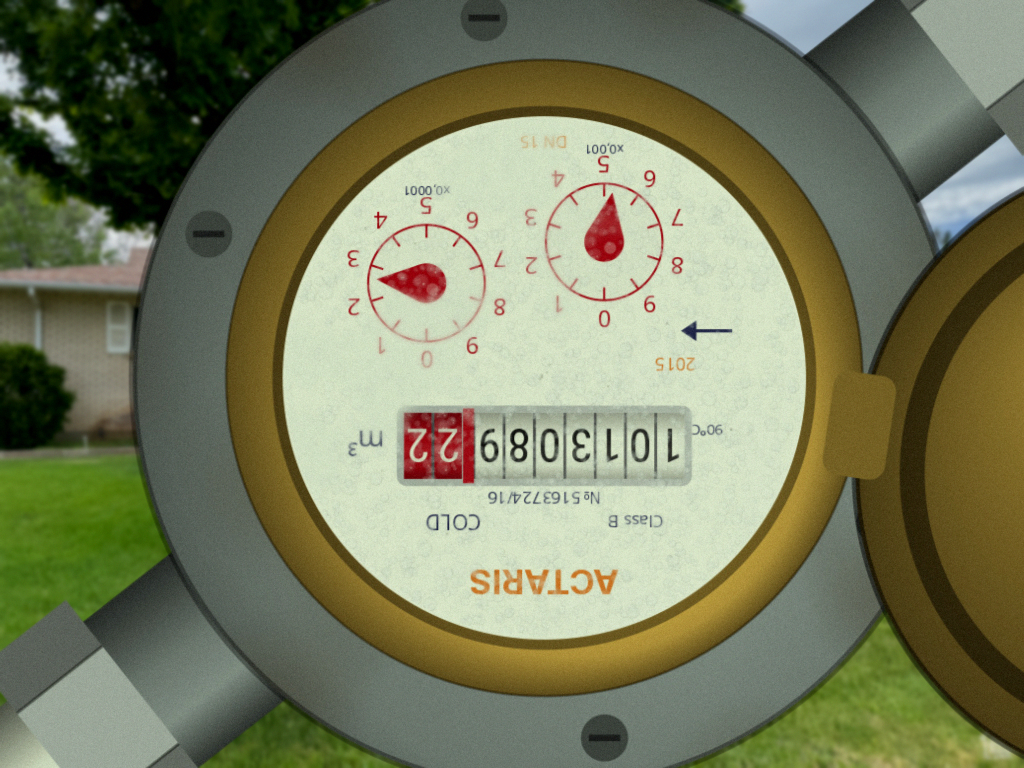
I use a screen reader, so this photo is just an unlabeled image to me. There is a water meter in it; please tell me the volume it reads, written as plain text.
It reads 1013089.2252 m³
